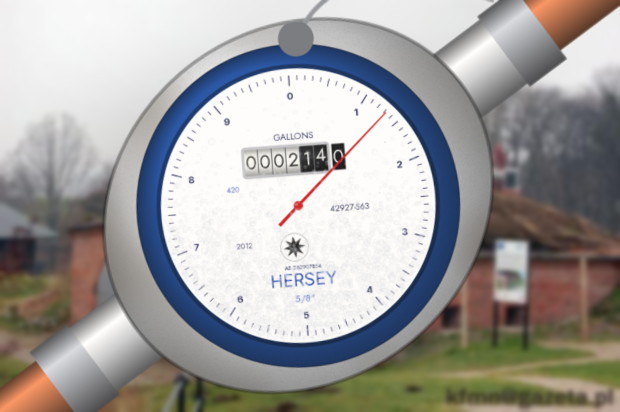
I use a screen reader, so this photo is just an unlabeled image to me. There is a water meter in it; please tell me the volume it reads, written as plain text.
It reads 2141.3 gal
